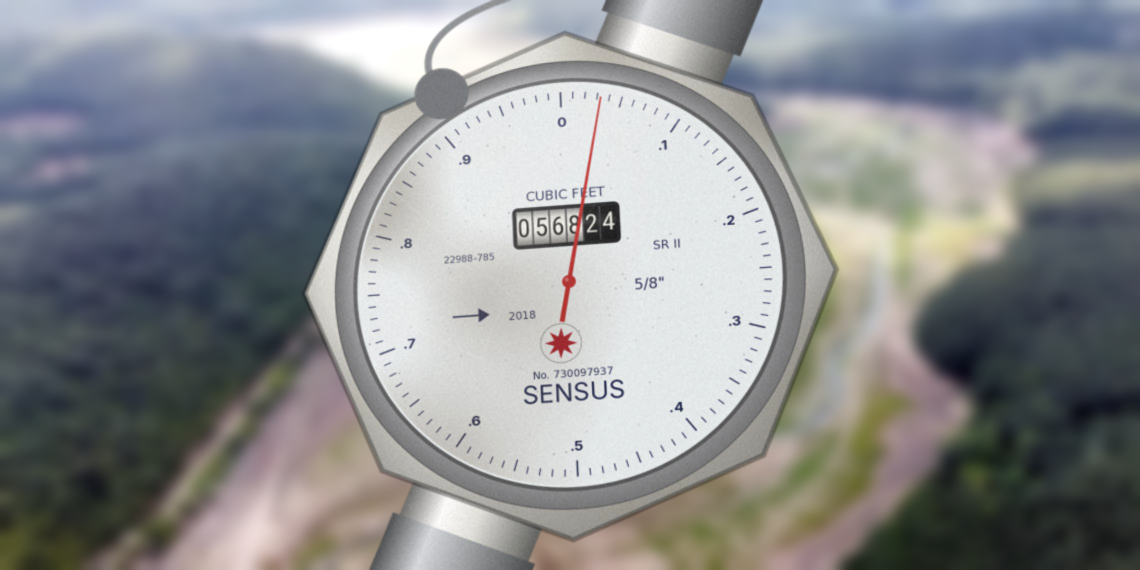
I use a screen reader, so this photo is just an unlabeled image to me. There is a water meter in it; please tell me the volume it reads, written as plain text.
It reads 56824.03 ft³
